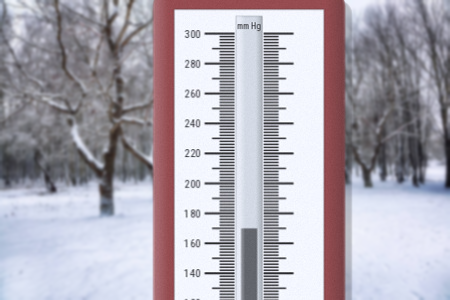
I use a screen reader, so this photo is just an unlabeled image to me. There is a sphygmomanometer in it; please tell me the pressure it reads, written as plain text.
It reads 170 mmHg
